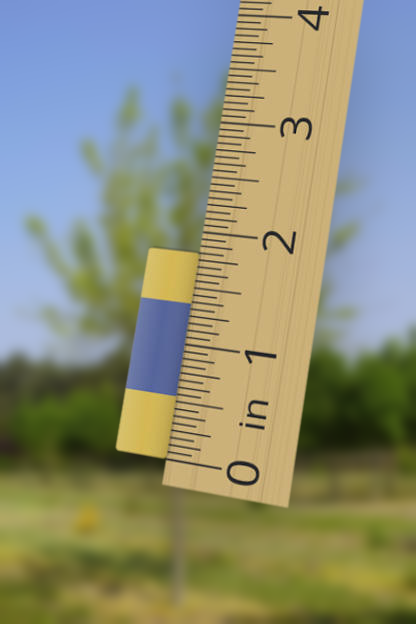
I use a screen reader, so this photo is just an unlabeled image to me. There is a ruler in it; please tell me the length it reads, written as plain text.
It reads 1.8125 in
